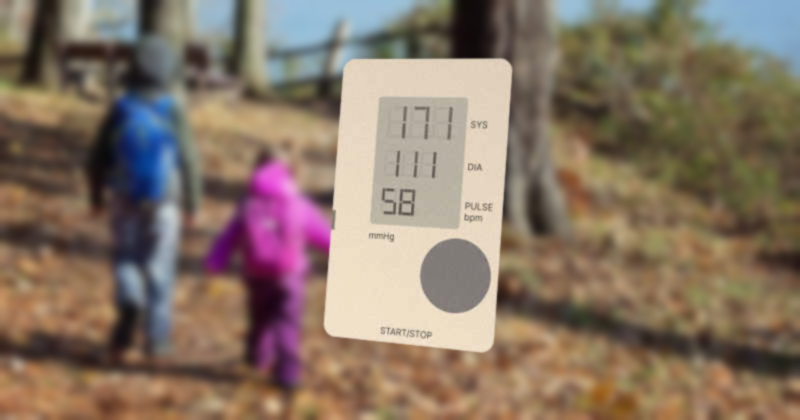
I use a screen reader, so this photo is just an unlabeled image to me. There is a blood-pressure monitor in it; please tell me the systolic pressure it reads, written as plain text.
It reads 171 mmHg
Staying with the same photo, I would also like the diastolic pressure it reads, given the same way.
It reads 111 mmHg
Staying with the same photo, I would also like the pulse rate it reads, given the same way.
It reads 58 bpm
